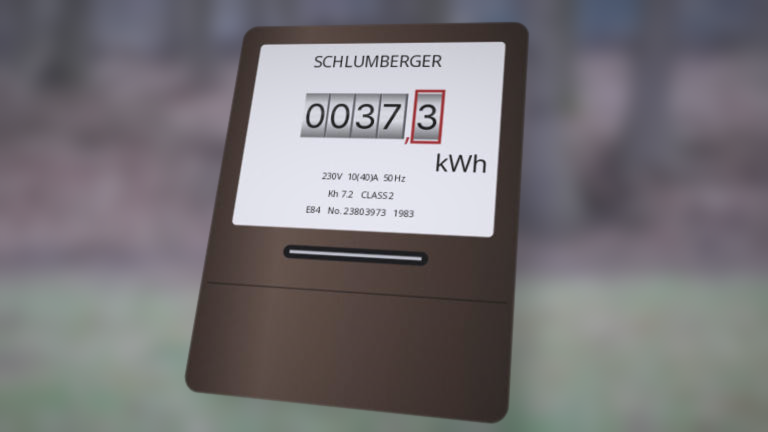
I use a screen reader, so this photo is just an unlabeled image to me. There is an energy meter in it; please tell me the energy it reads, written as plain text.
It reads 37.3 kWh
